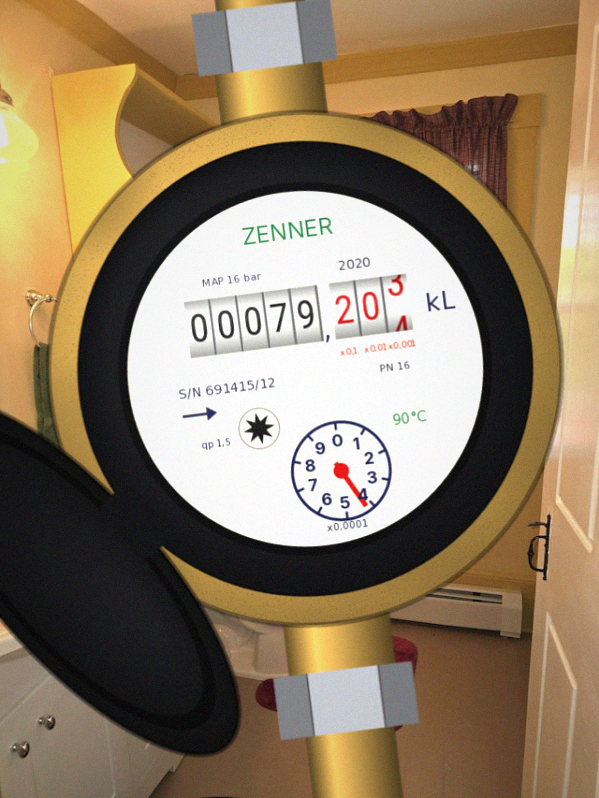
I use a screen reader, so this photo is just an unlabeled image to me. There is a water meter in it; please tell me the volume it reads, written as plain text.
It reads 79.2034 kL
